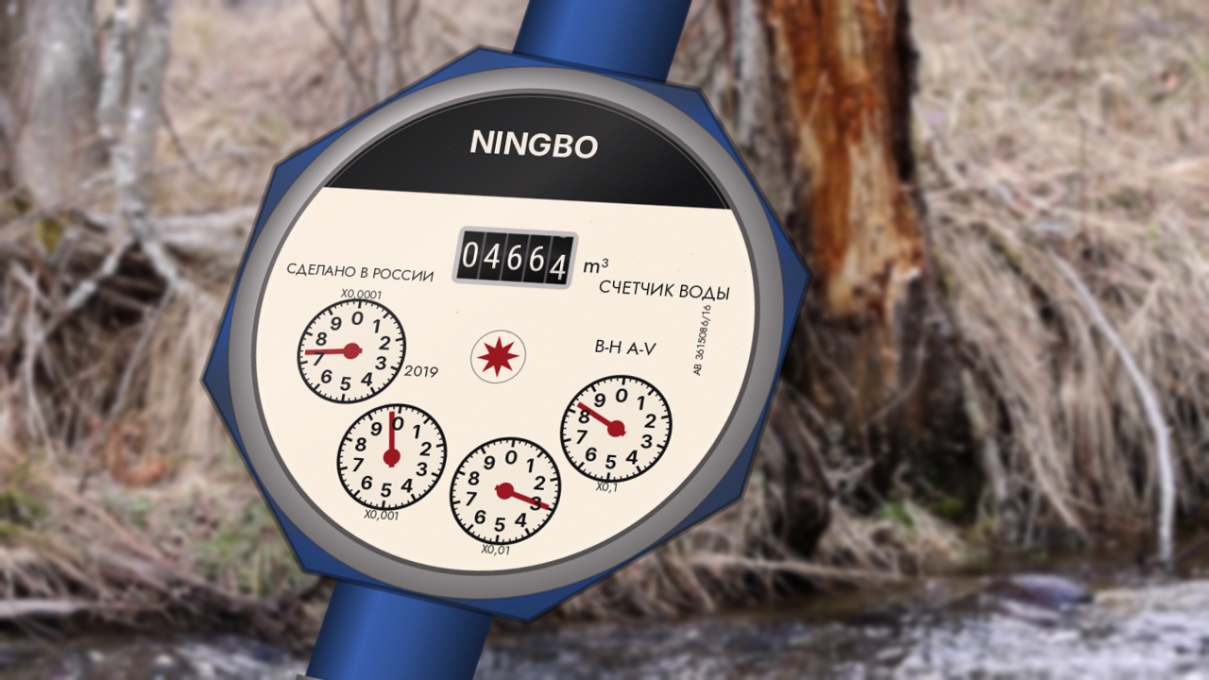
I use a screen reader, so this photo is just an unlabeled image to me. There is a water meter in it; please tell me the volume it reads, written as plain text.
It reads 4663.8297 m³
